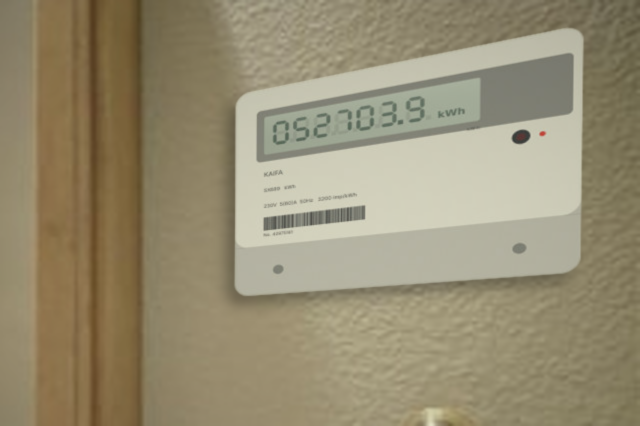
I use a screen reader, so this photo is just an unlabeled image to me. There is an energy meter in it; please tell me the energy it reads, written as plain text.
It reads 52703.9 kWh
